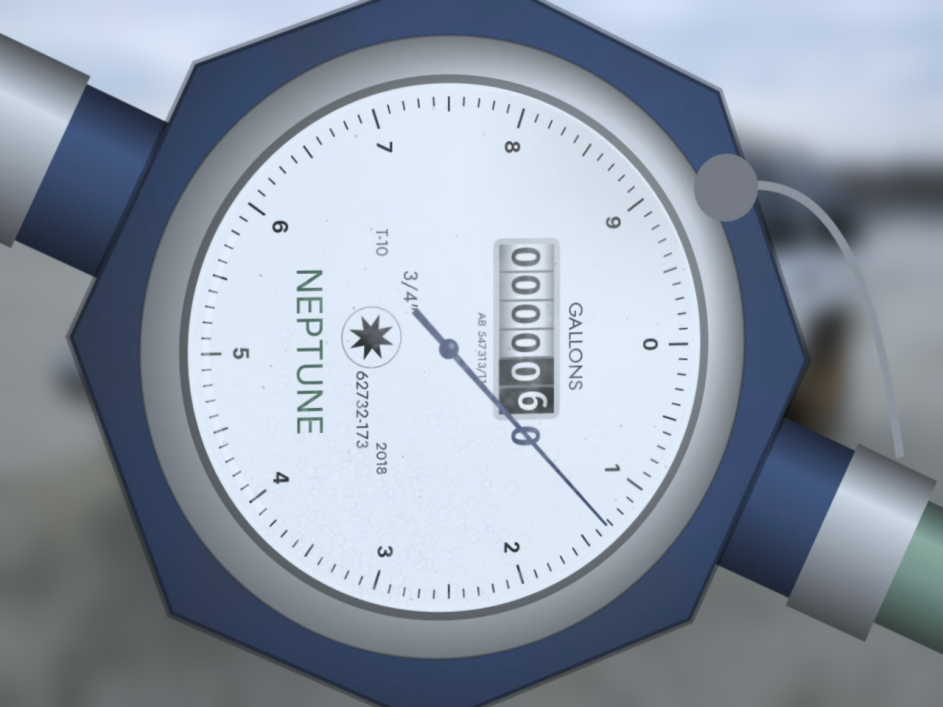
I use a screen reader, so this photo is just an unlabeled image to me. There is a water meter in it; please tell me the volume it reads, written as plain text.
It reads 61.3 gal
